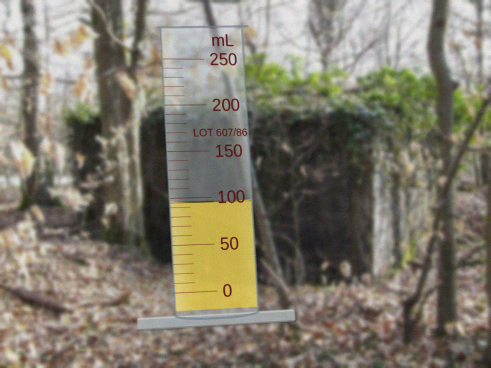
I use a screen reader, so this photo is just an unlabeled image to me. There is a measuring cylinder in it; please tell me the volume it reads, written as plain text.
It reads 95 mL
